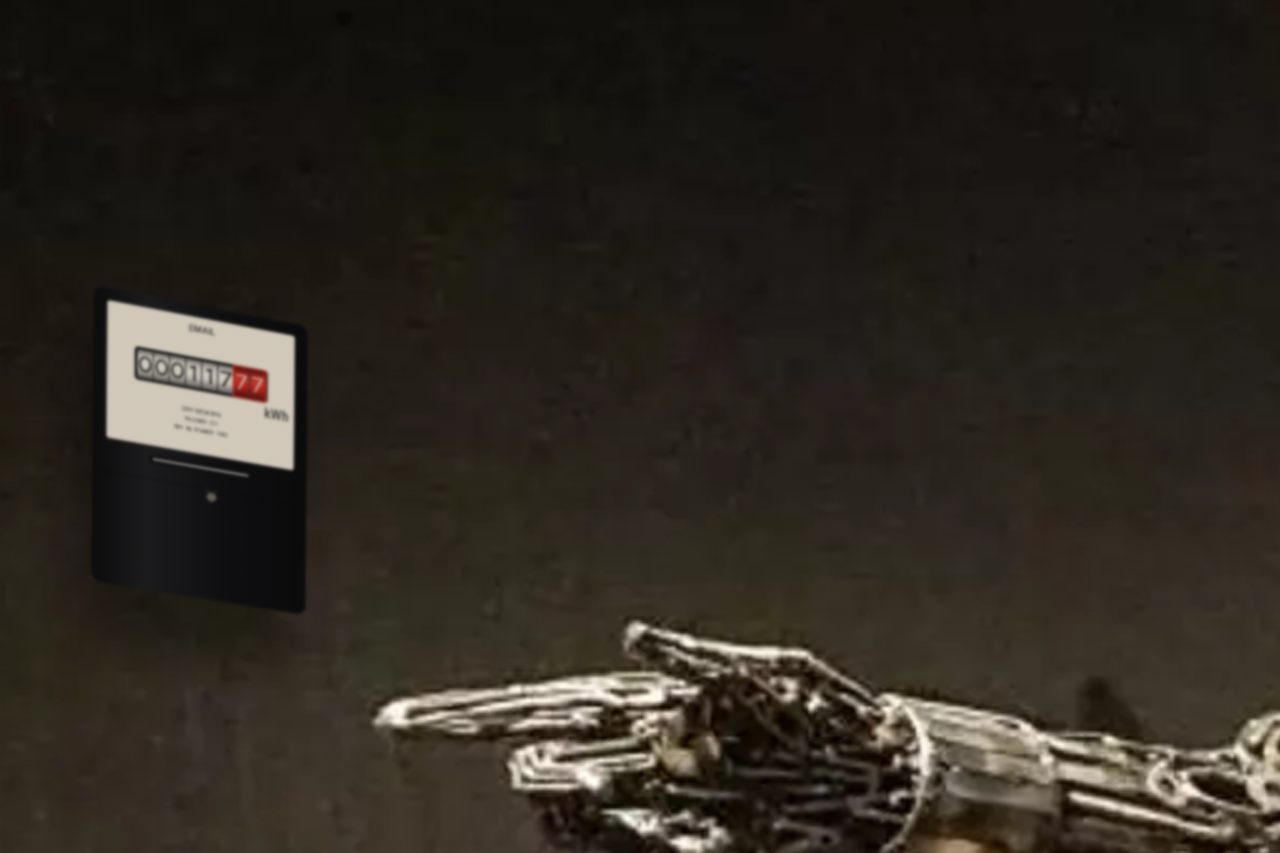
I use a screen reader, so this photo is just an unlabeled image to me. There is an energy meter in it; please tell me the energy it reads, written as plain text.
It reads 117.77 kWh
